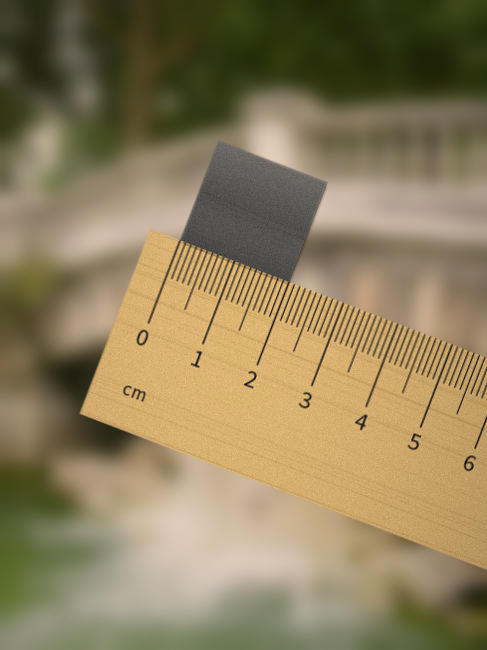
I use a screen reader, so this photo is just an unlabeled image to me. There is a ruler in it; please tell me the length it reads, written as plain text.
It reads 2 cm
